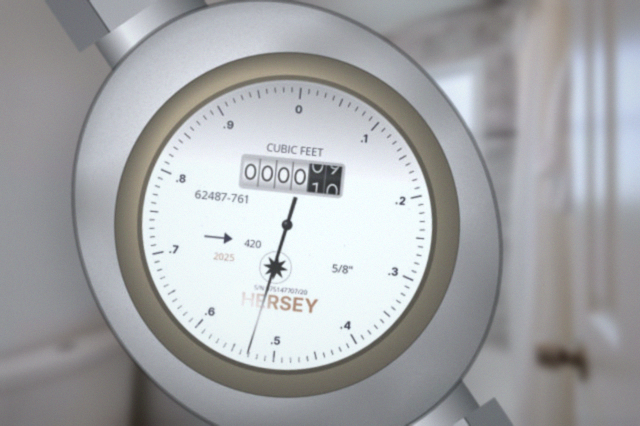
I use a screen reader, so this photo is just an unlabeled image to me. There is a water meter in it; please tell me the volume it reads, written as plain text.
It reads 9.53 ft³
